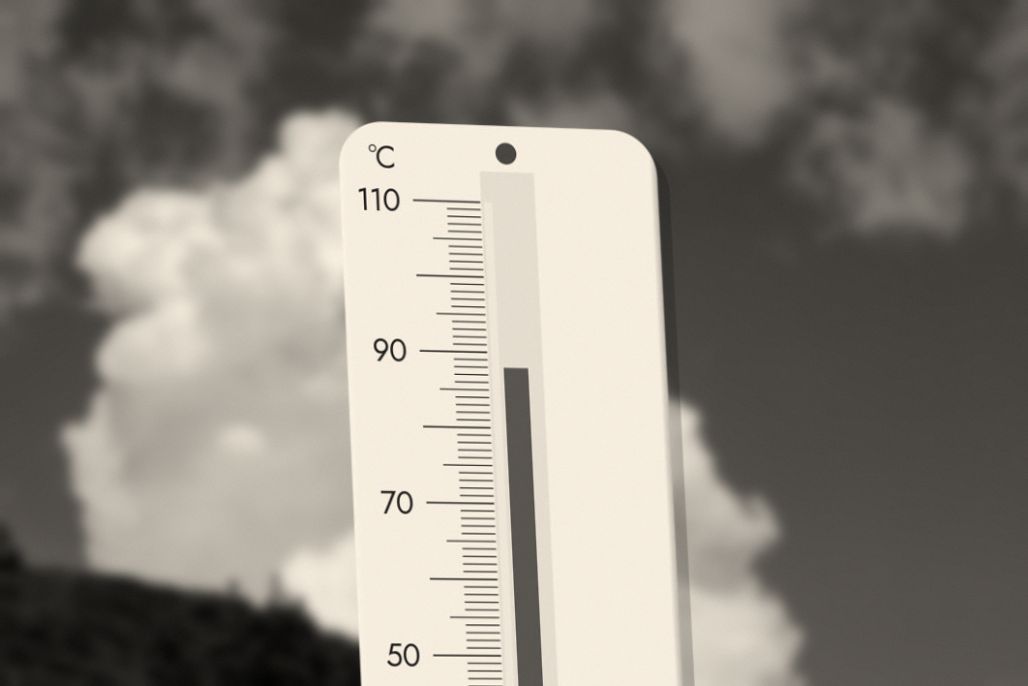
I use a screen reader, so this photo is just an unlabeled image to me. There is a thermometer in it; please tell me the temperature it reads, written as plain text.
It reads 88 °C
